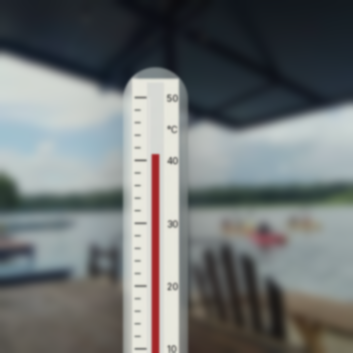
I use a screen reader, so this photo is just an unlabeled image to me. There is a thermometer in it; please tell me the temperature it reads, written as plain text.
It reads 41 °C
